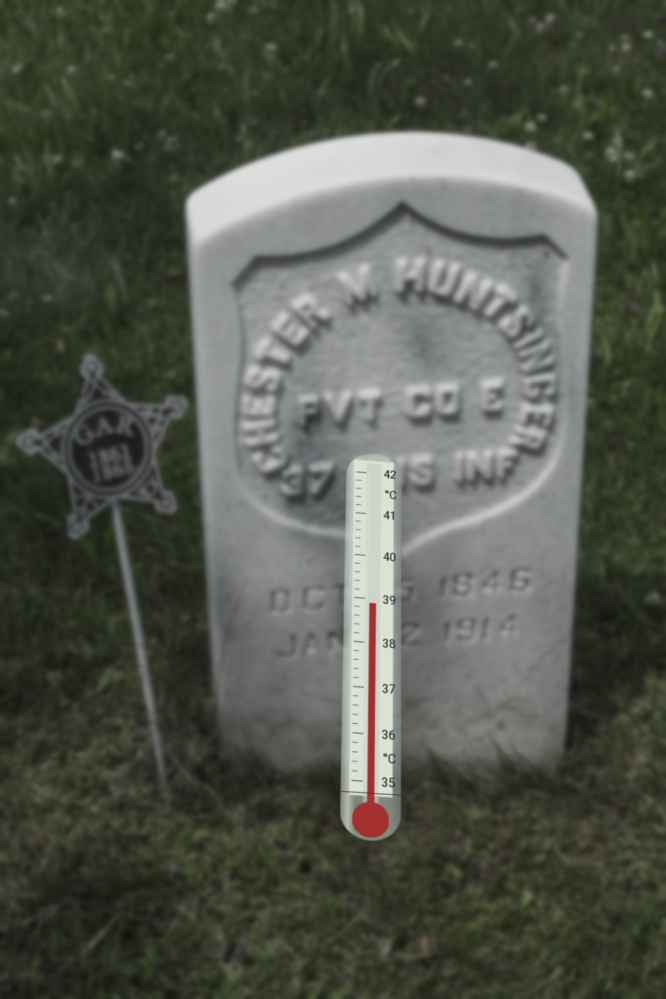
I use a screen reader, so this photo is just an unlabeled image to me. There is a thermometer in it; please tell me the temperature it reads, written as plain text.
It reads 38.9 °C
